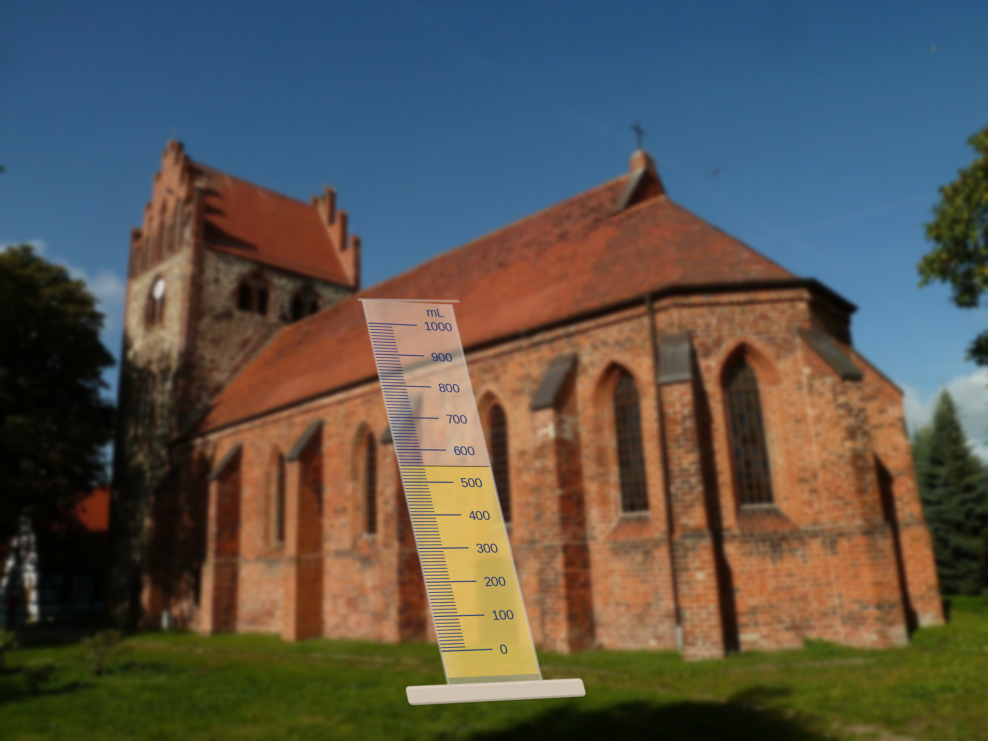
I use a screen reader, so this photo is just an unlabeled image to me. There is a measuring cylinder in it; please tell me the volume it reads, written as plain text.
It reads 550 mL
